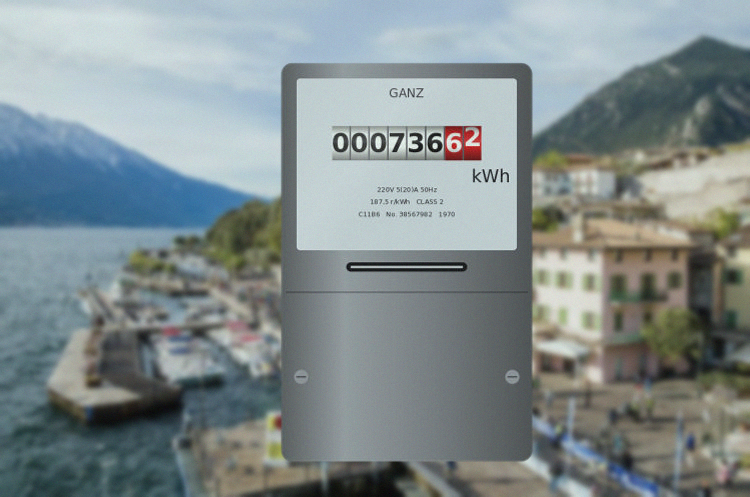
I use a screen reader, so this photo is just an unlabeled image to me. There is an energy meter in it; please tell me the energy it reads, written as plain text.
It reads 736.62 kWh
